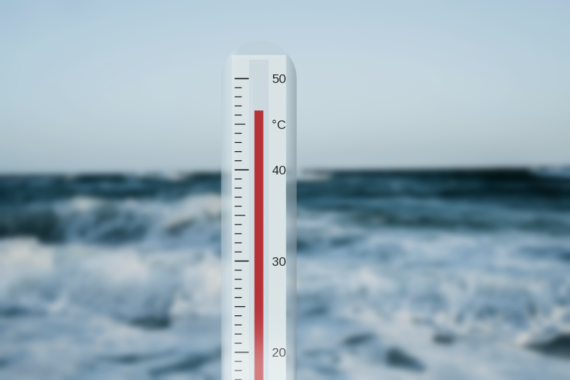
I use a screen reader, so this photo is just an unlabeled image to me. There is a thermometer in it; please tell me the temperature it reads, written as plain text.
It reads 46.5 °C
